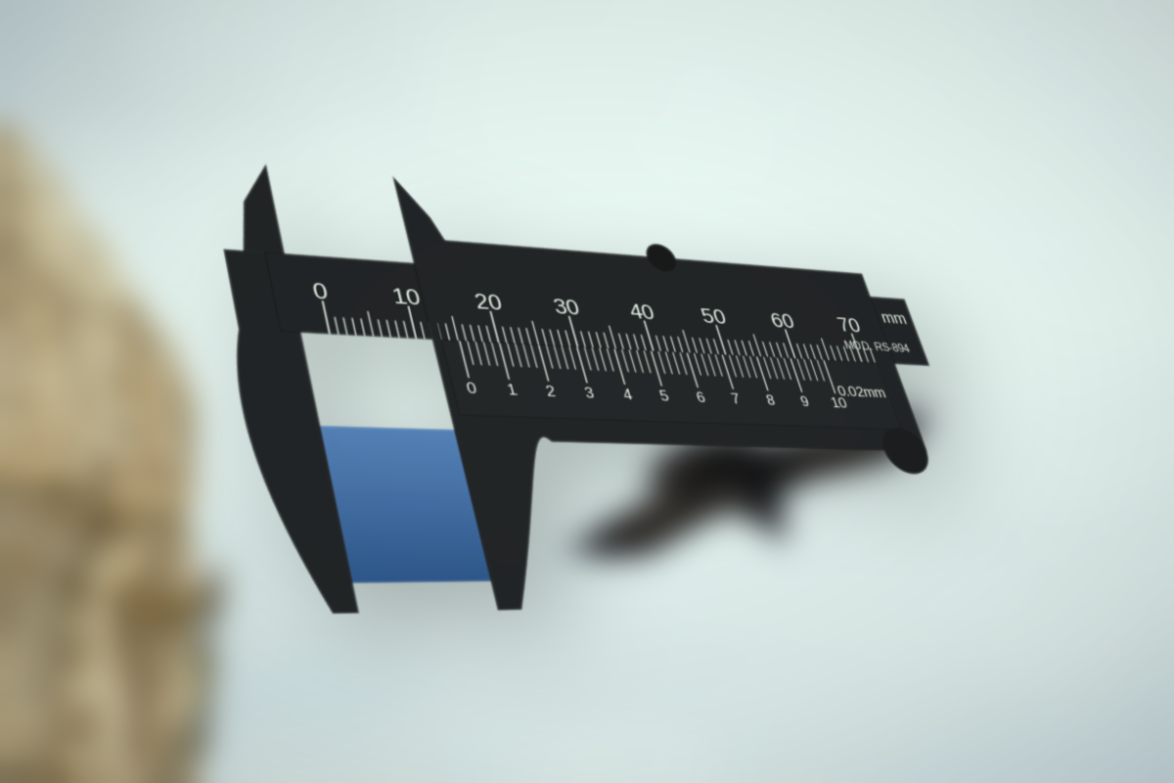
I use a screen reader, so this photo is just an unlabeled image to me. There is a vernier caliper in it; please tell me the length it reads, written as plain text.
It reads 15.2 mm
